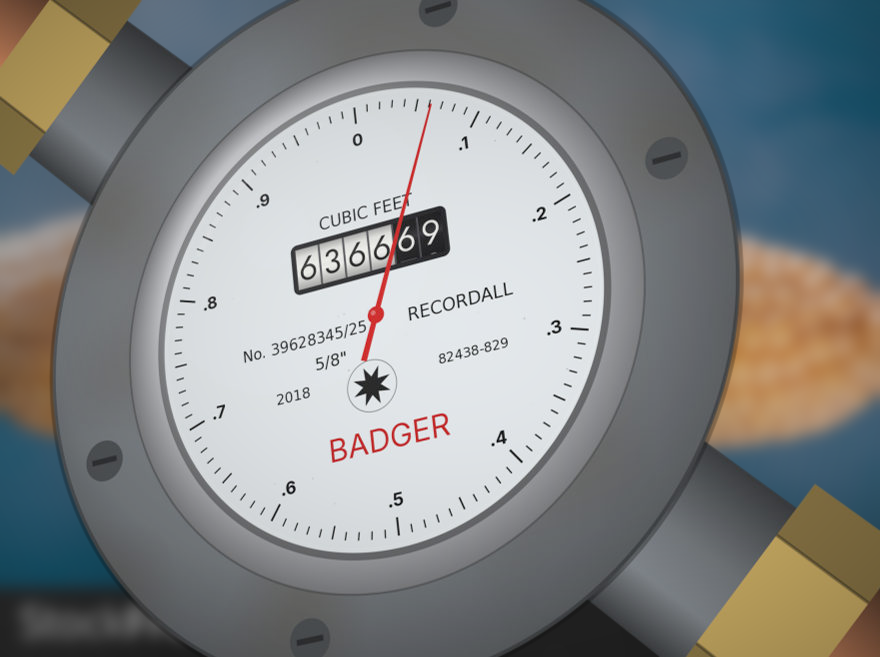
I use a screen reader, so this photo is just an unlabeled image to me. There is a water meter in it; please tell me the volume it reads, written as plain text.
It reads 636669.06 ft³
